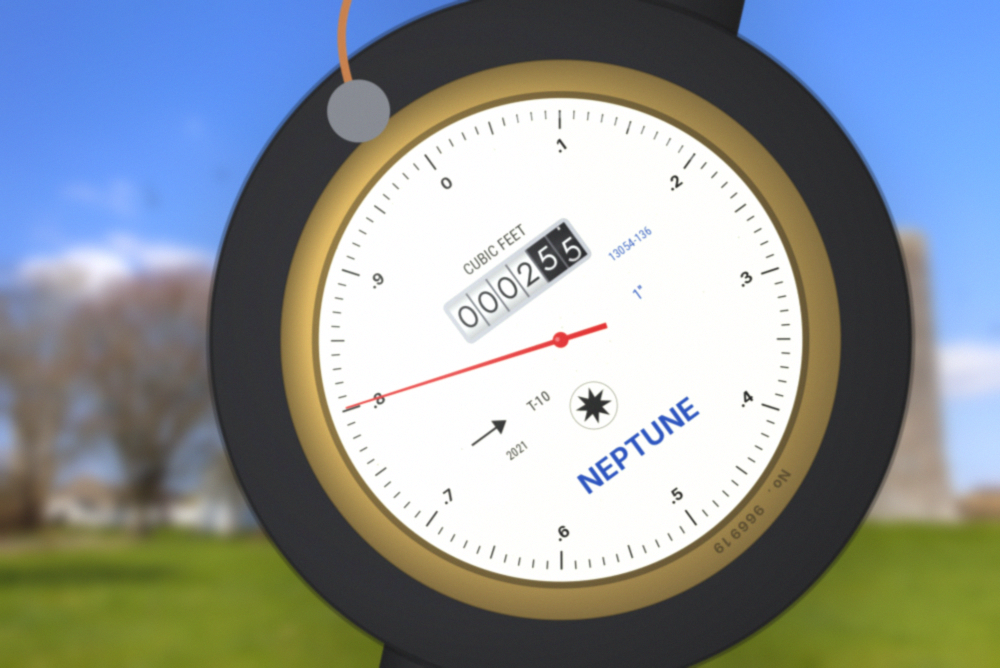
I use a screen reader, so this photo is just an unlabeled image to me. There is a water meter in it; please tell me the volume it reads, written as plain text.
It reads 254.80 ft³
